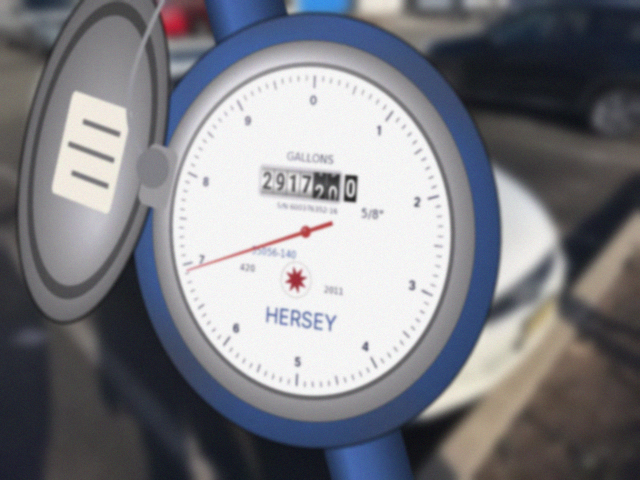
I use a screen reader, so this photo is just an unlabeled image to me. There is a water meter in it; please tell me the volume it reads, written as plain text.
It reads 2917196.9 gal
